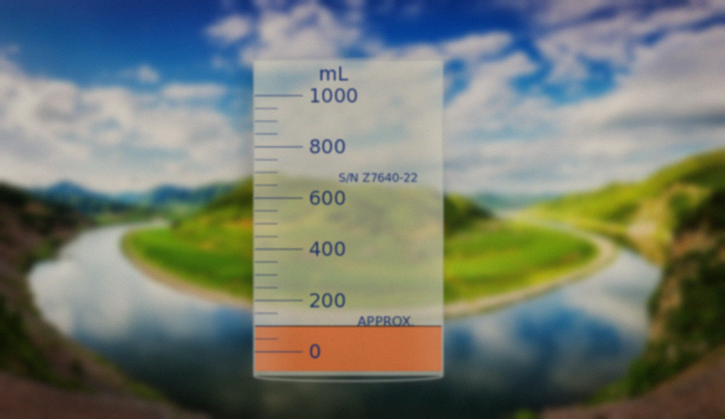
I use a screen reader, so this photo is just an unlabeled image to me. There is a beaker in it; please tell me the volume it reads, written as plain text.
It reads 100 mL
